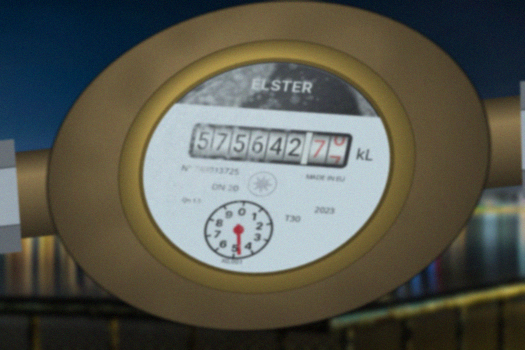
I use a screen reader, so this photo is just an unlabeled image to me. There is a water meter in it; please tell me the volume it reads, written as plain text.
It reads 575642.764 kL
